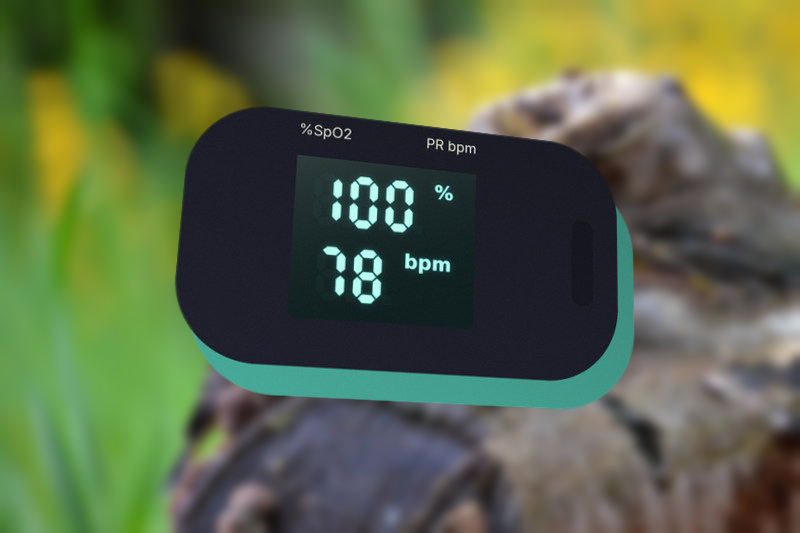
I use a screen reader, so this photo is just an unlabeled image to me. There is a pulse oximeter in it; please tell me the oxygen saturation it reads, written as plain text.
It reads 100 %
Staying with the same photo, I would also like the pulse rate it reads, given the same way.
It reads 78 bpm
